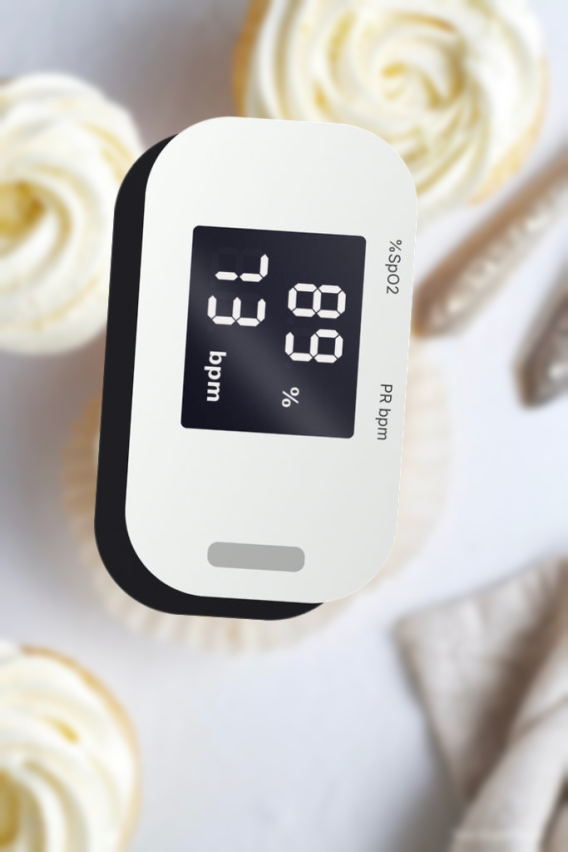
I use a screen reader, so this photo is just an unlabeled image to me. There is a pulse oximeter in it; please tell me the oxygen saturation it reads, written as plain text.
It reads 89 %
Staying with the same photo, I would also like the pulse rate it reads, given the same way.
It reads 73 bpm
